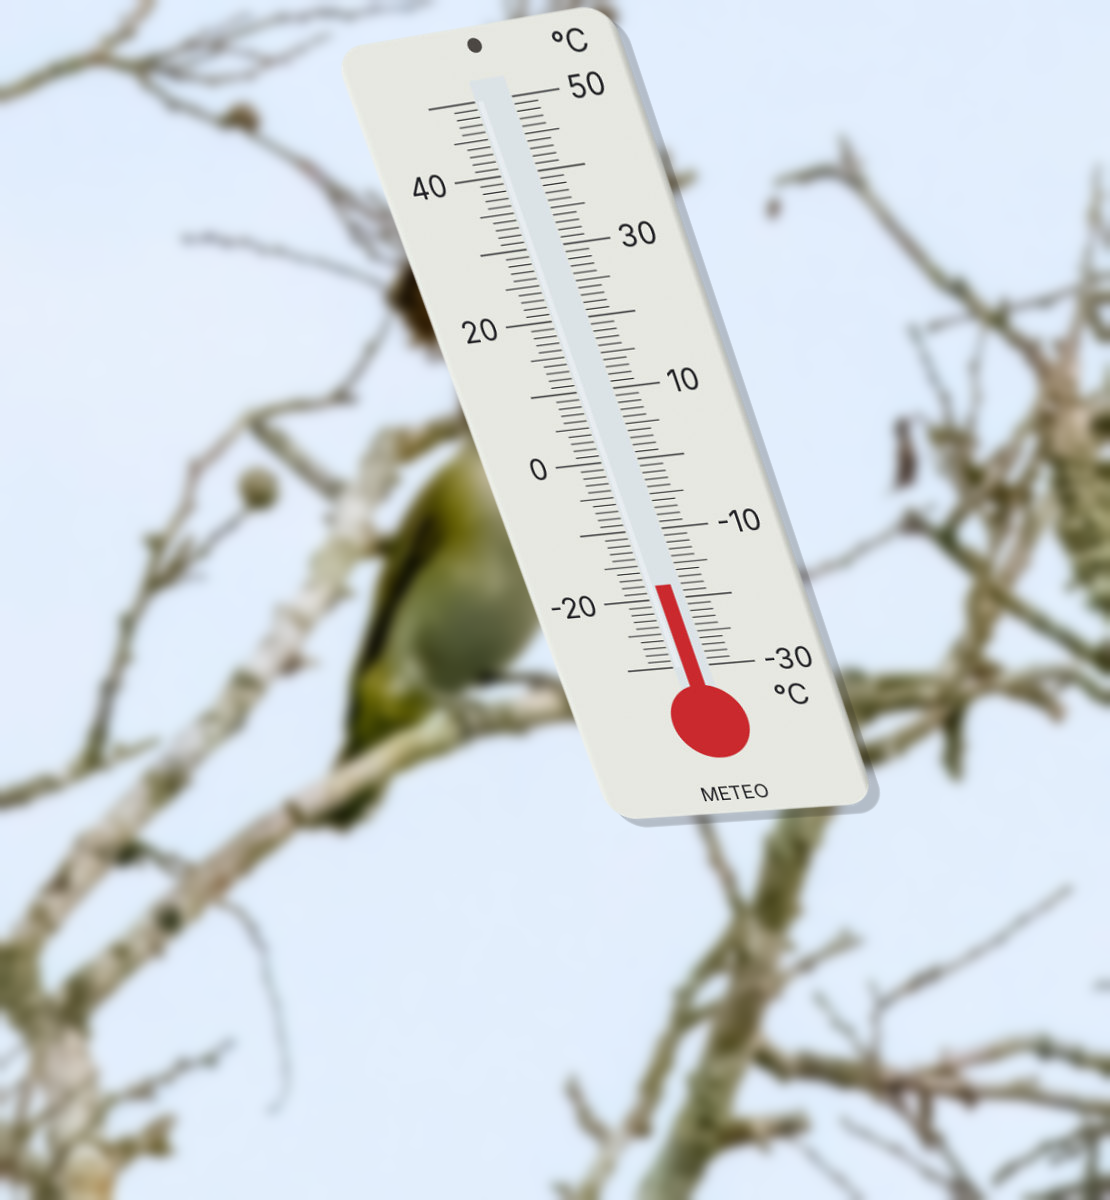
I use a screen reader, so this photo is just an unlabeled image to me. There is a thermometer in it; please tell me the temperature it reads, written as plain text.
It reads -18 °C
